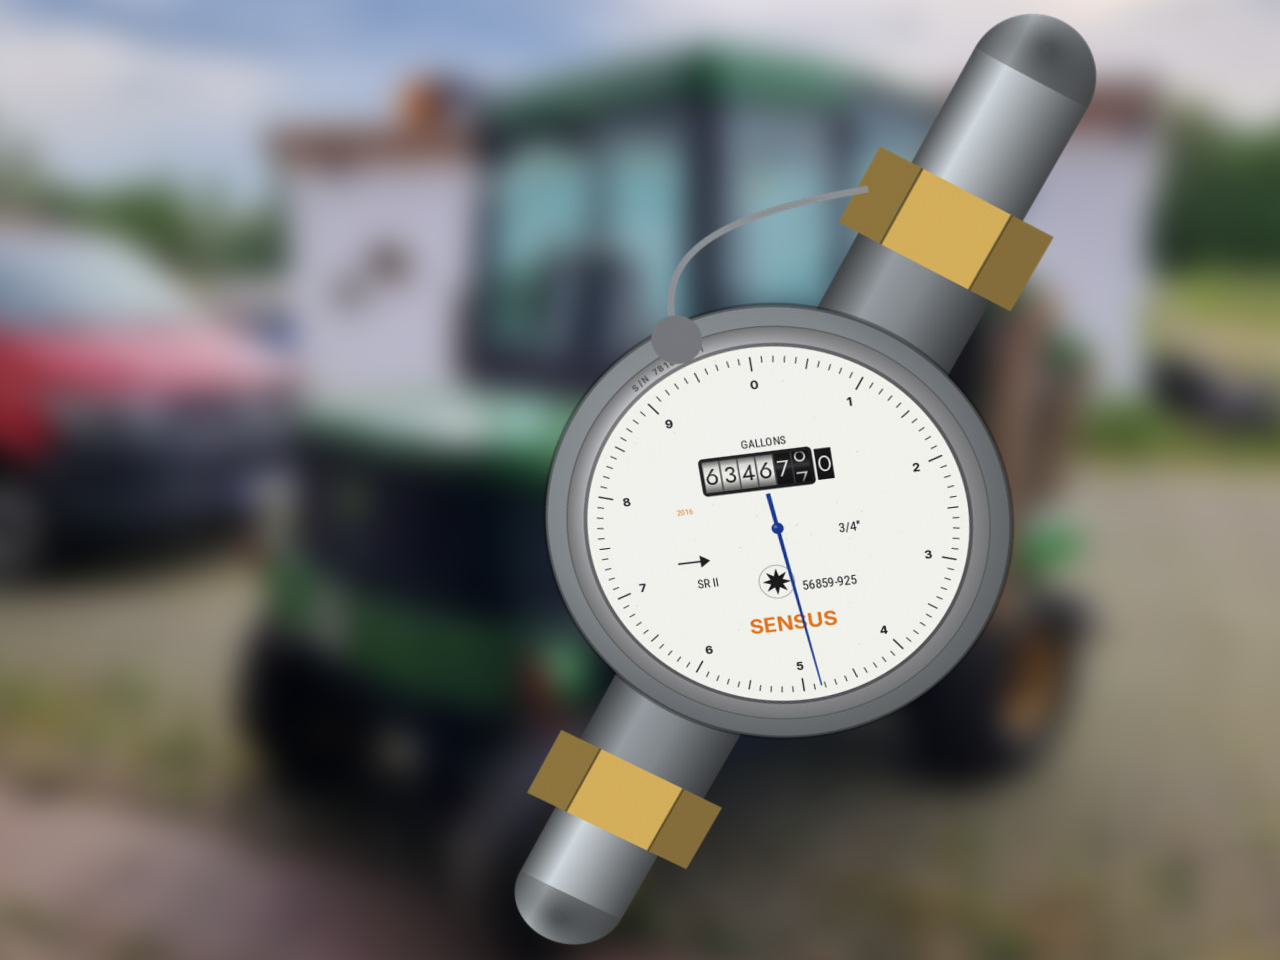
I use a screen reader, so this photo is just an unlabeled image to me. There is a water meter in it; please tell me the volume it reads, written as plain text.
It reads 6346764.8 gal
